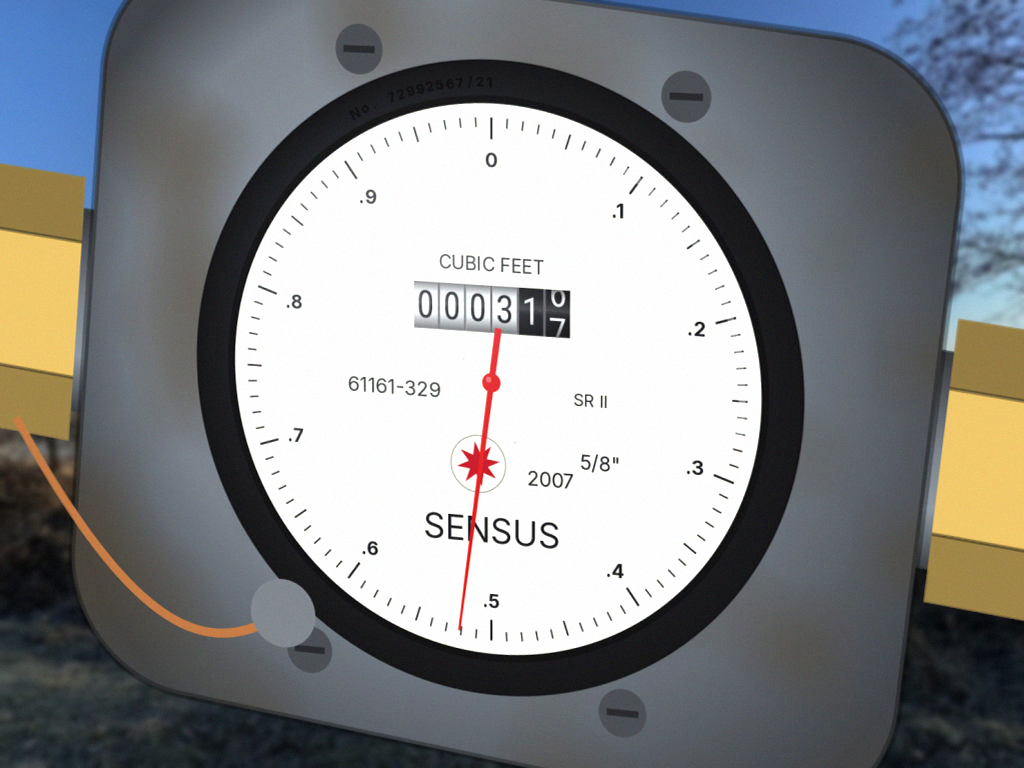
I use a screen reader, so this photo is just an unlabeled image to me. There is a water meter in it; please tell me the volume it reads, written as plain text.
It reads 316.52 ft³
